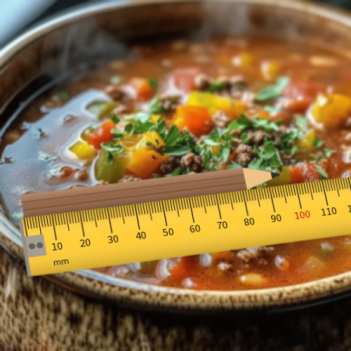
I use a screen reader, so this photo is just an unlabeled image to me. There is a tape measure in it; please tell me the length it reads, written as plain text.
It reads 95 mm
